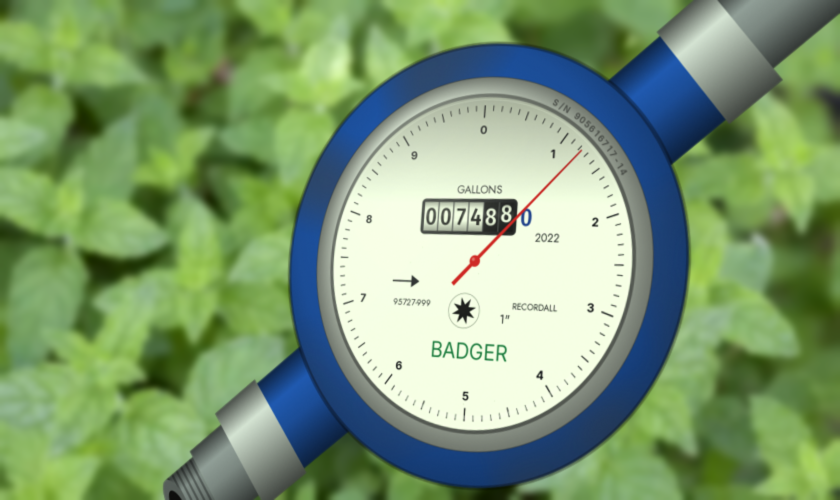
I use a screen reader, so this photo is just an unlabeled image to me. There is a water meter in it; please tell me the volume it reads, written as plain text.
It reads 74881.2 gal
